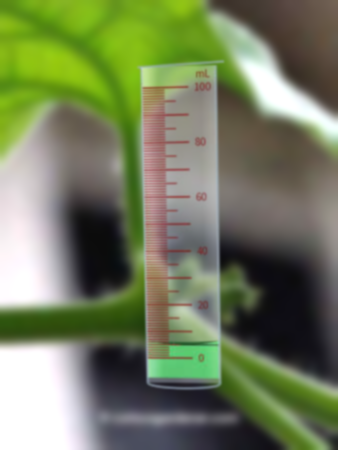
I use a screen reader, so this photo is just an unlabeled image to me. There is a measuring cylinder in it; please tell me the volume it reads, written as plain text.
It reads 5 mL
